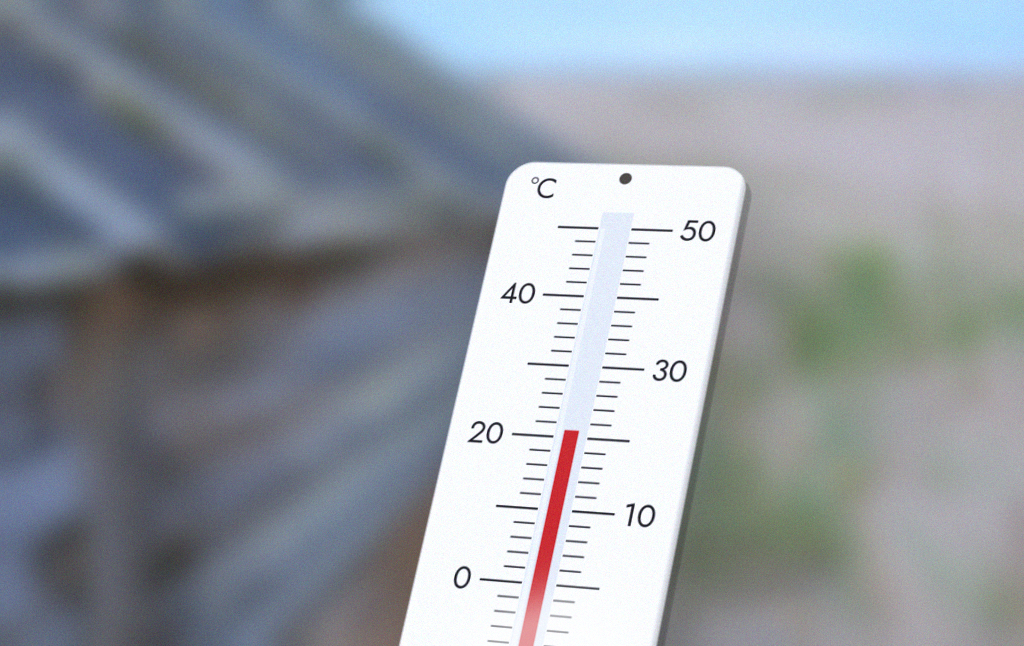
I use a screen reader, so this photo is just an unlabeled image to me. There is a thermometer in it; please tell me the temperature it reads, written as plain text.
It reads 21 °C
